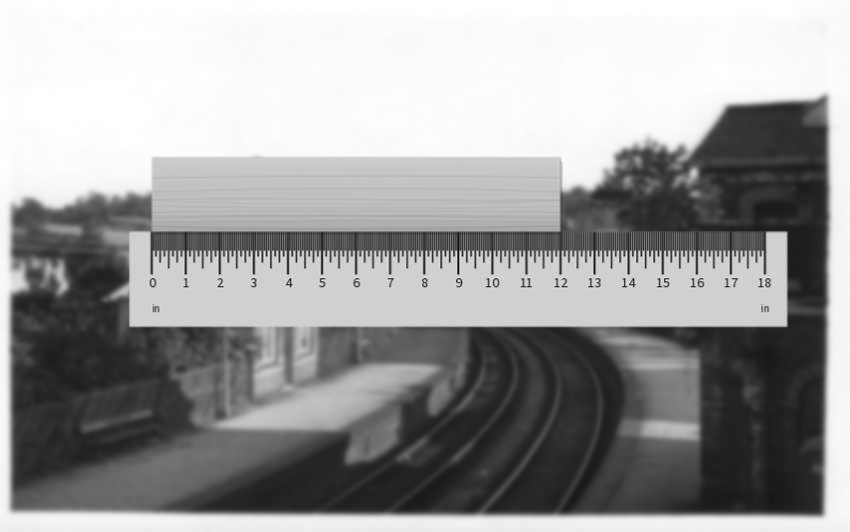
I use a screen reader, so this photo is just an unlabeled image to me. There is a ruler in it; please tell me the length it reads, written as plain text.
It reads 12 in
